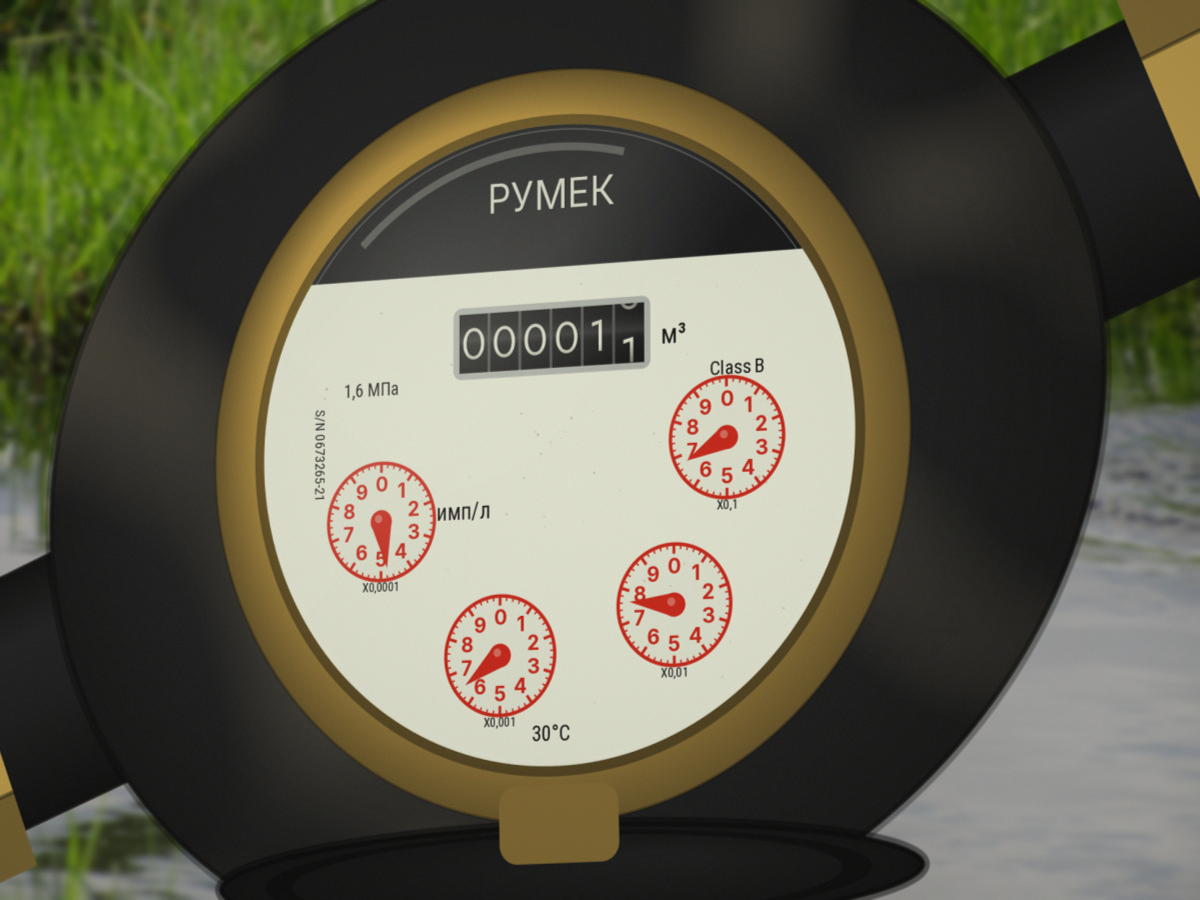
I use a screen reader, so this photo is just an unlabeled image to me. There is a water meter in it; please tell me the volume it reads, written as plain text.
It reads 10.6764 m³
